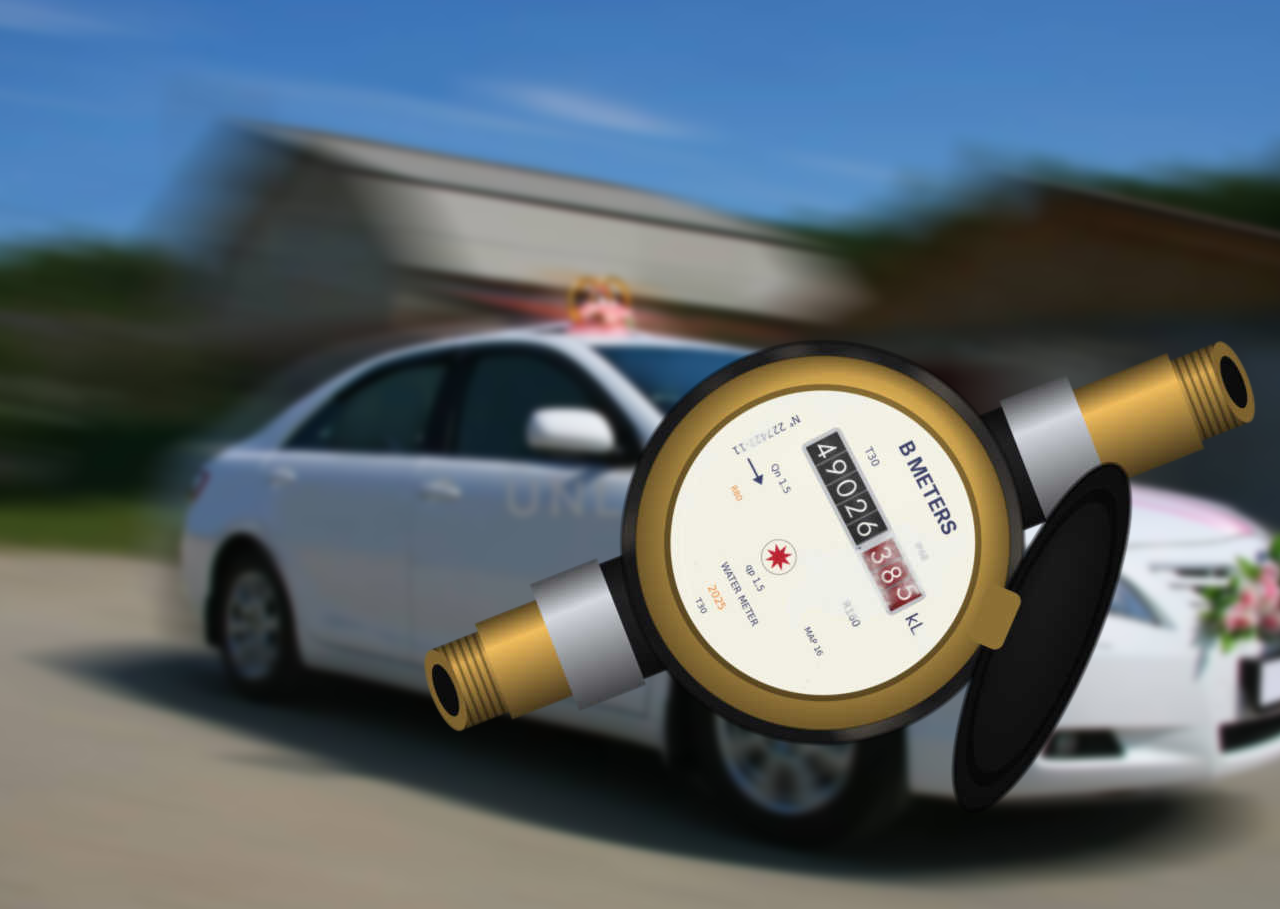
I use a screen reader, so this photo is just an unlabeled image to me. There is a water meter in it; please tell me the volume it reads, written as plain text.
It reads 49026.385 kL
